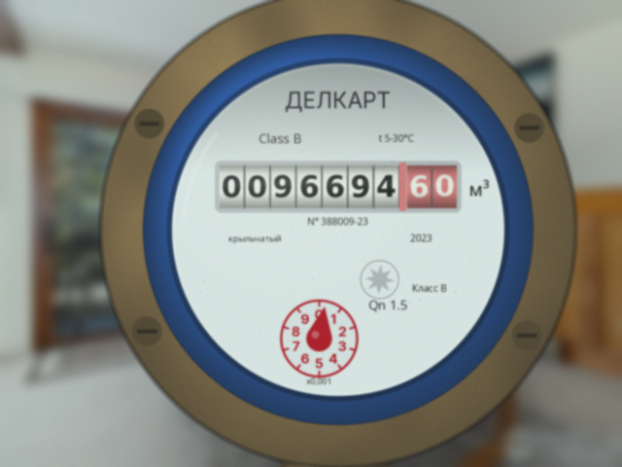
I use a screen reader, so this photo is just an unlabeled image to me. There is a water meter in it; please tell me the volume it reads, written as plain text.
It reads 96694.600 m³
